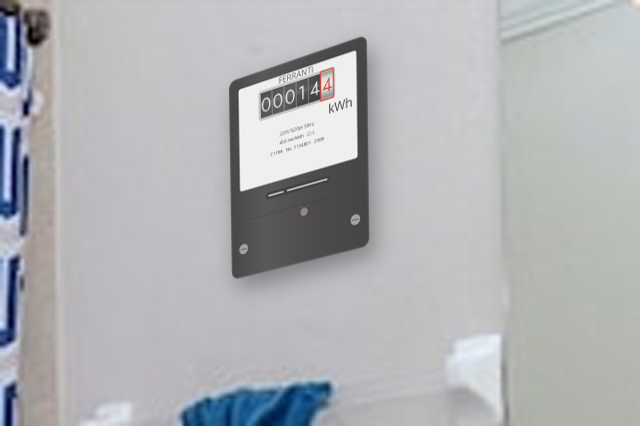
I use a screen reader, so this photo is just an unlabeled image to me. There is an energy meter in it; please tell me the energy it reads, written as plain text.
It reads 14.4 kWh
